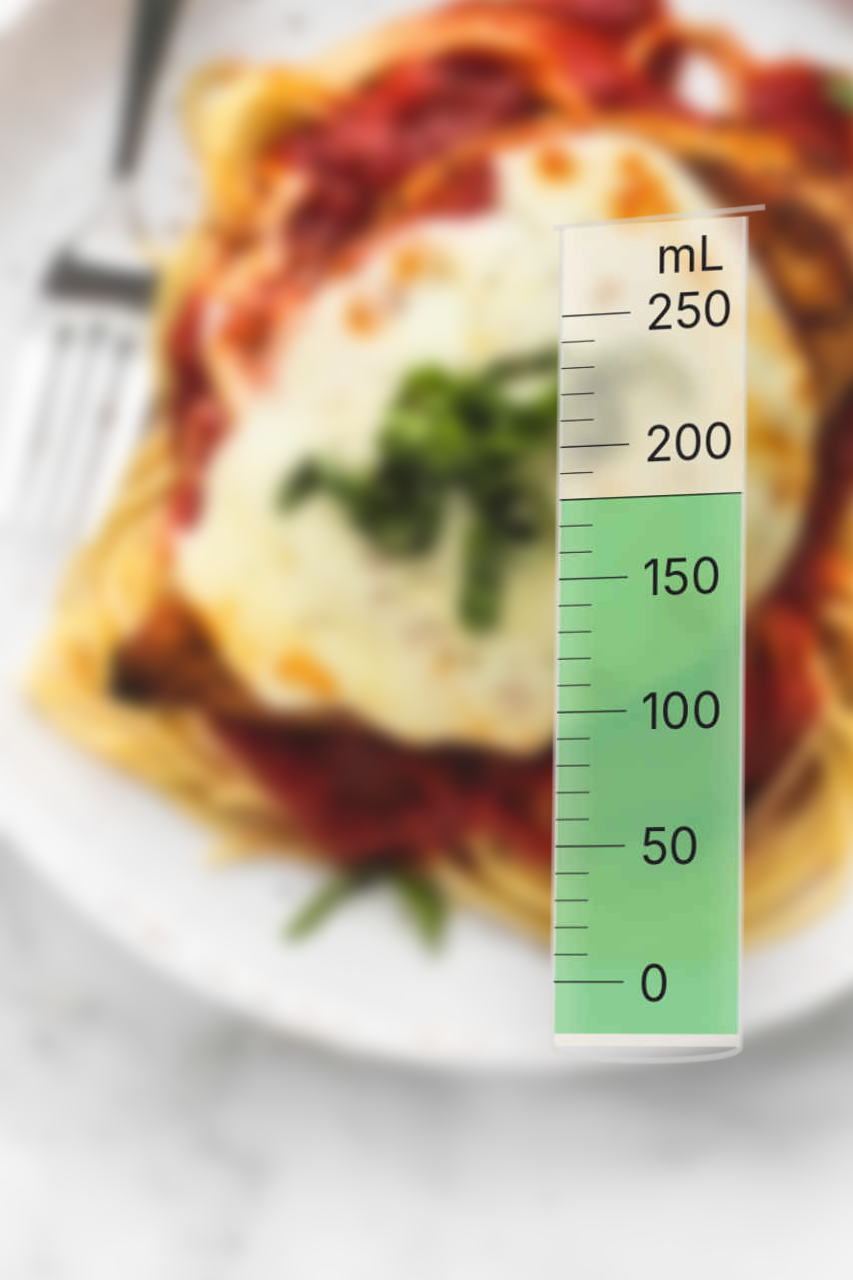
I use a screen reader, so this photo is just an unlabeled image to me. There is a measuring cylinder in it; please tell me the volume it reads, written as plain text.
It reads 180 mL
